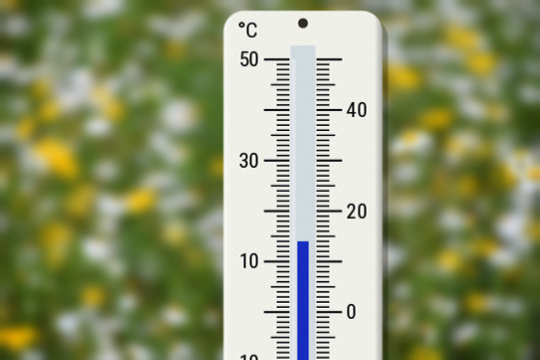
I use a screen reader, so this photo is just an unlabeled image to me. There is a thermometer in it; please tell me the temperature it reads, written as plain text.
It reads 14 °C
